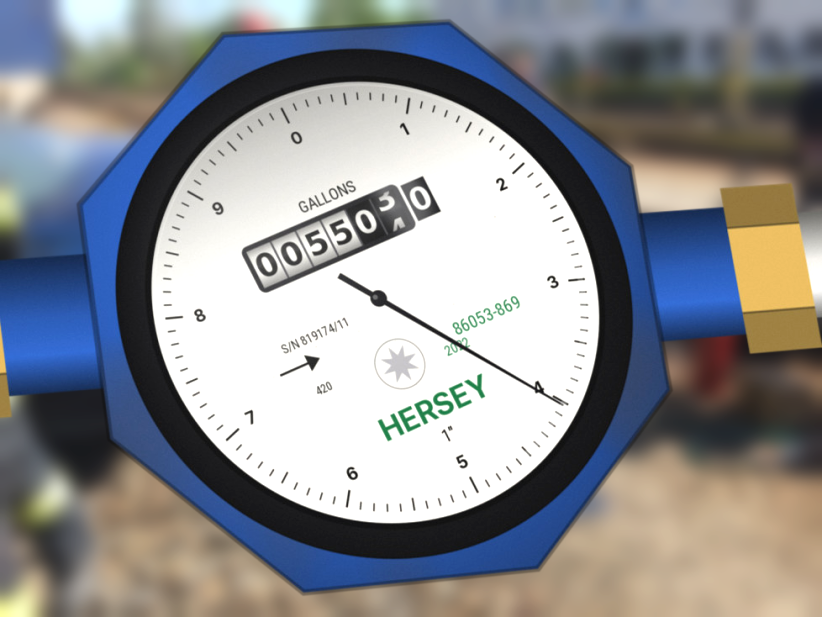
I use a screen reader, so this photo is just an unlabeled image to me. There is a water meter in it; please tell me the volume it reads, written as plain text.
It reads 55034.0 gal
